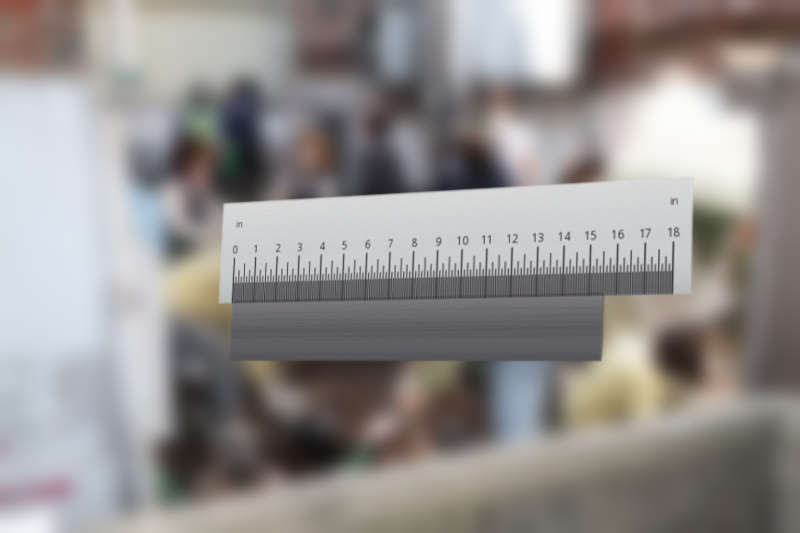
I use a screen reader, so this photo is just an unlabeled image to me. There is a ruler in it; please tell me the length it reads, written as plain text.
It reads 15.5 in
